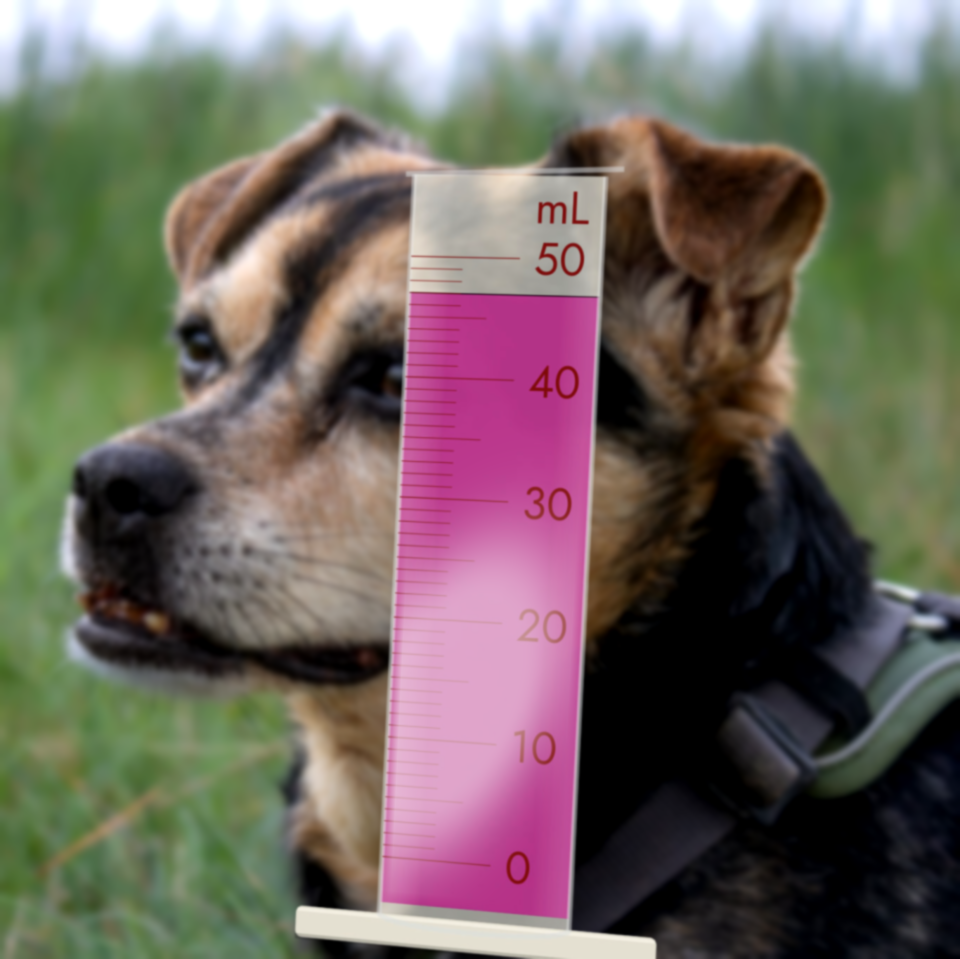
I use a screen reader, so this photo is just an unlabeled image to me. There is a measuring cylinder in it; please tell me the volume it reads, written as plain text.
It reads 47 mL
